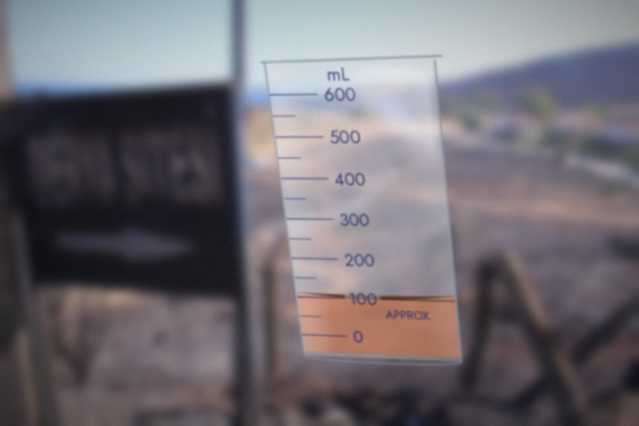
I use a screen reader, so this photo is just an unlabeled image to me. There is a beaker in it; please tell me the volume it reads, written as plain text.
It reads 100 mL
